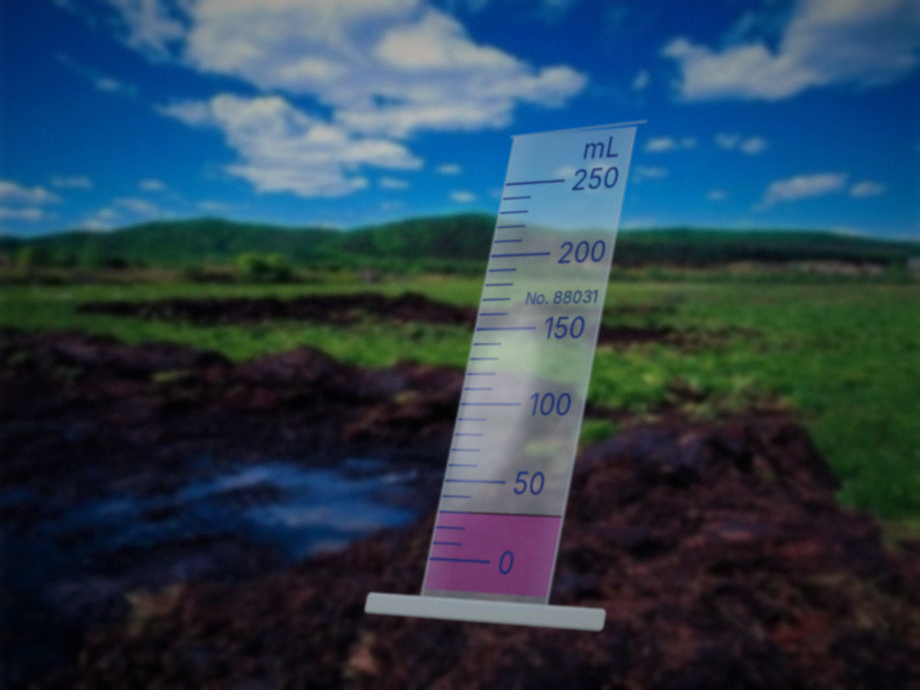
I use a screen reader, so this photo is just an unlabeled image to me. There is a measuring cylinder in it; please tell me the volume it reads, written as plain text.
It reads 30 mL
